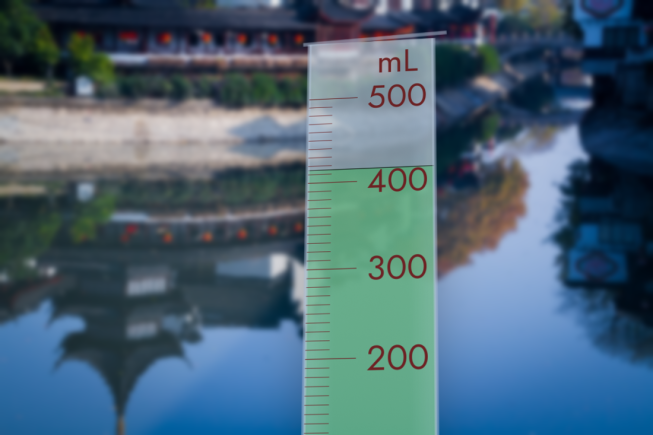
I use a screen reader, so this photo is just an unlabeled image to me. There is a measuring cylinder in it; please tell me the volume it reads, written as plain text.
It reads 415 mL
